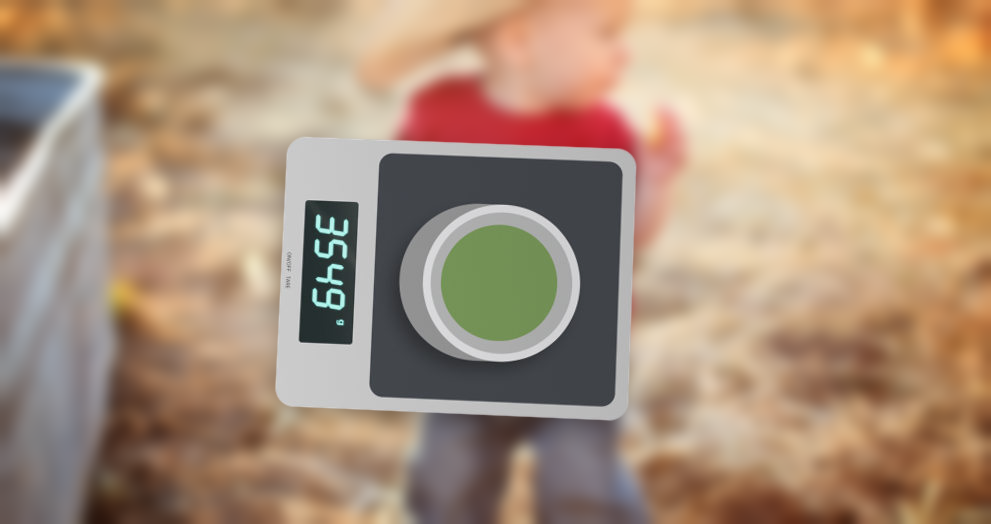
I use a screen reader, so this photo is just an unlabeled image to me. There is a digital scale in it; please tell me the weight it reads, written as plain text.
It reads 3549 g
